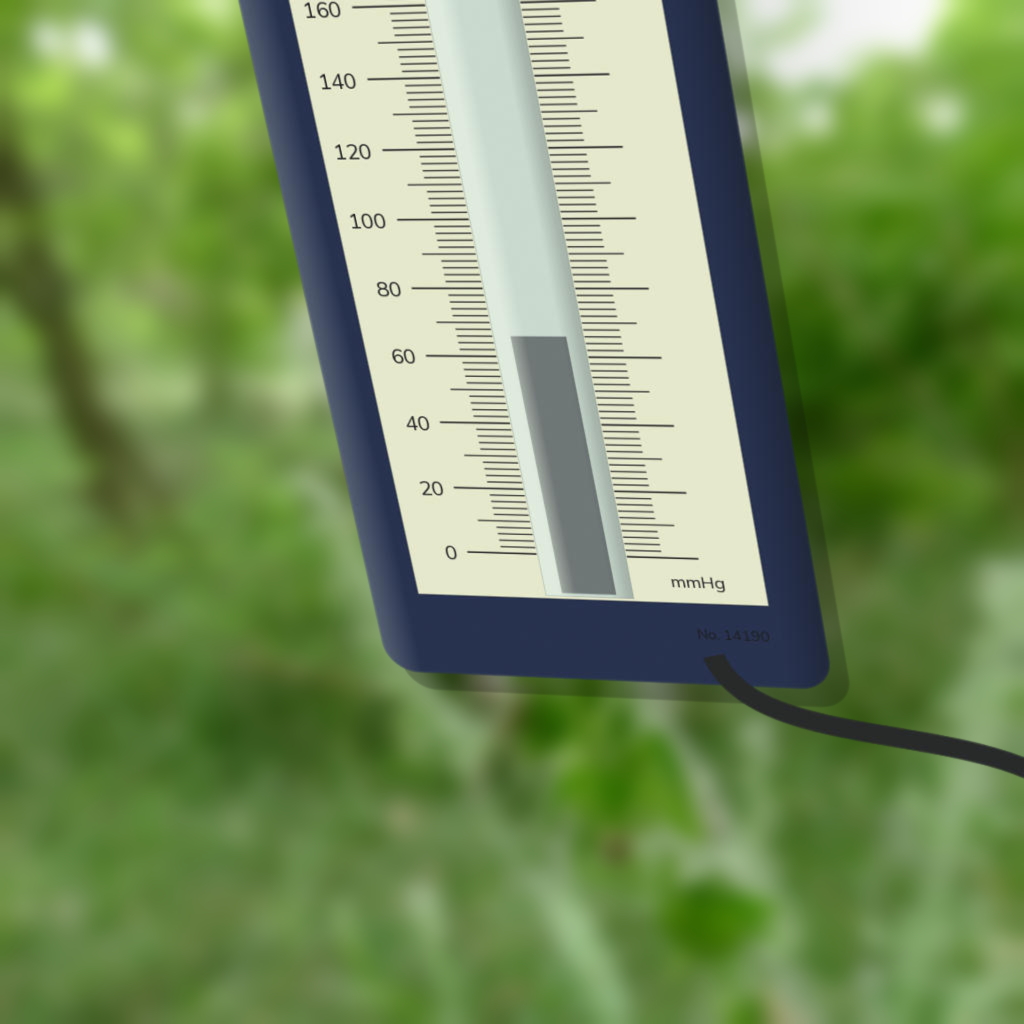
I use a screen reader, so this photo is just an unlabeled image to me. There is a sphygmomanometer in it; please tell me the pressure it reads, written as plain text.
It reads 66 mmHg
